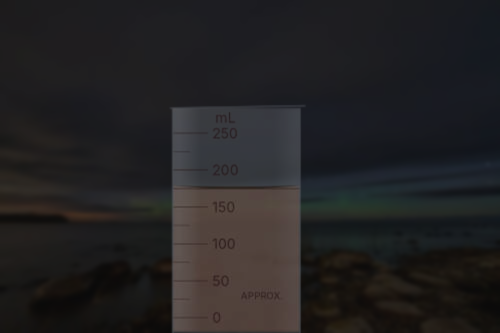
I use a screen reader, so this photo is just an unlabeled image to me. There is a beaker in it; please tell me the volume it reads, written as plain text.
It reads 175 mL
